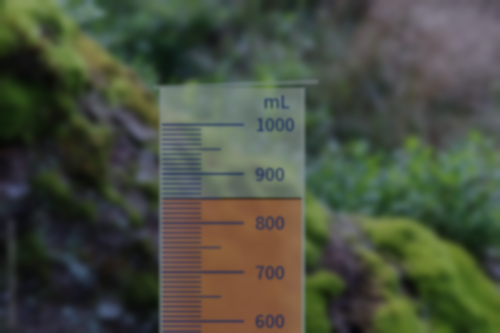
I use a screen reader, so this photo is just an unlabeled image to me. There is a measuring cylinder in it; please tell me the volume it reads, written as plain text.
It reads 850 mL
